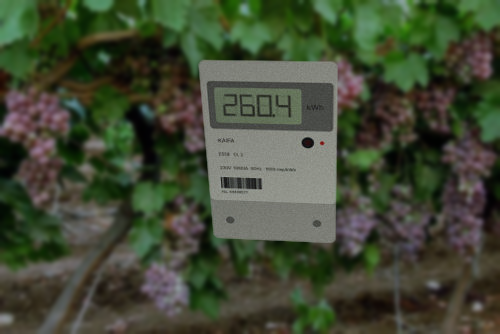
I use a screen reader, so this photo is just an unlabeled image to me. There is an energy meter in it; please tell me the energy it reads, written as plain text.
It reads 260.4 kWh
